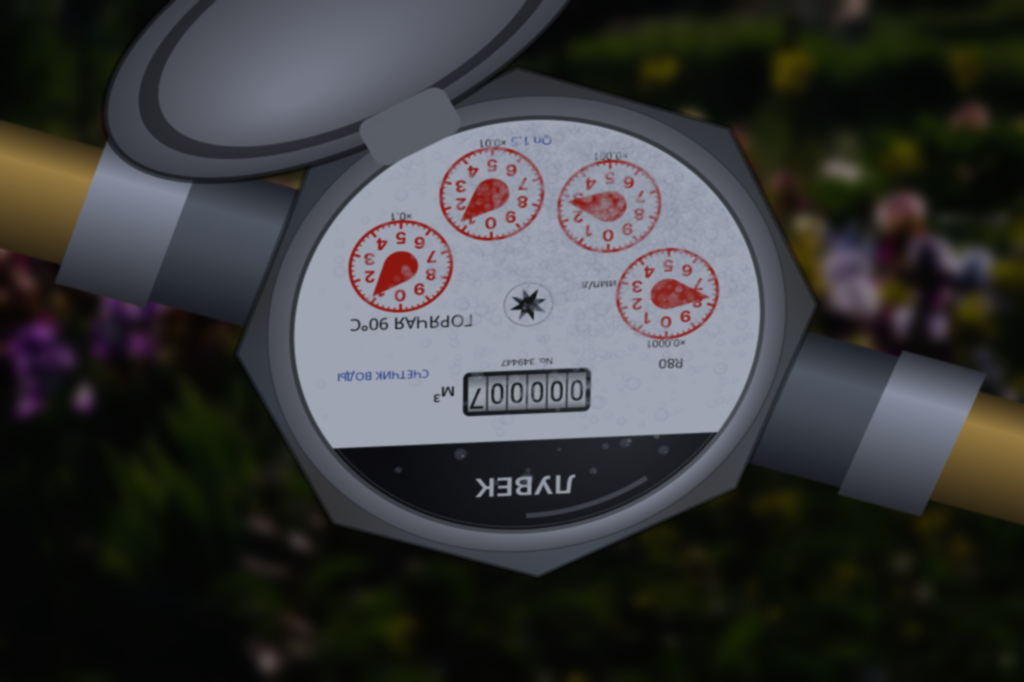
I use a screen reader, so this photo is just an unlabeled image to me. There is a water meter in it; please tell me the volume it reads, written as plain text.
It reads 7.1127 m³
